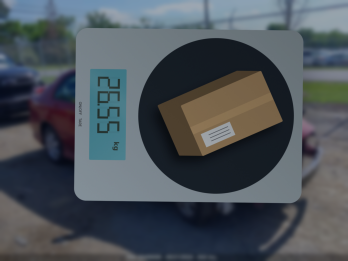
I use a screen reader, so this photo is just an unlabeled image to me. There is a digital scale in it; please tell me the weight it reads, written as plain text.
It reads 26.55 kg
